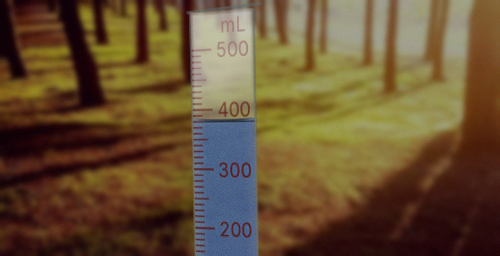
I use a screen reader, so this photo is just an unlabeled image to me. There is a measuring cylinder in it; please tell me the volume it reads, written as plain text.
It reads 380 mL
